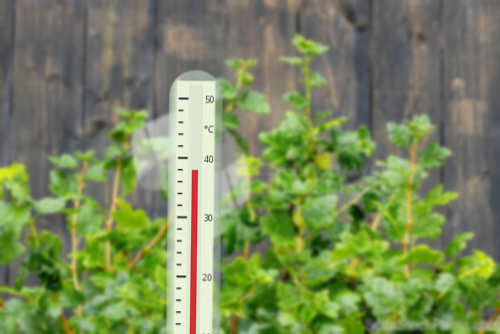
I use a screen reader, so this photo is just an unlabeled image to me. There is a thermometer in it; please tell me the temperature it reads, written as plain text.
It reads 38 °C
